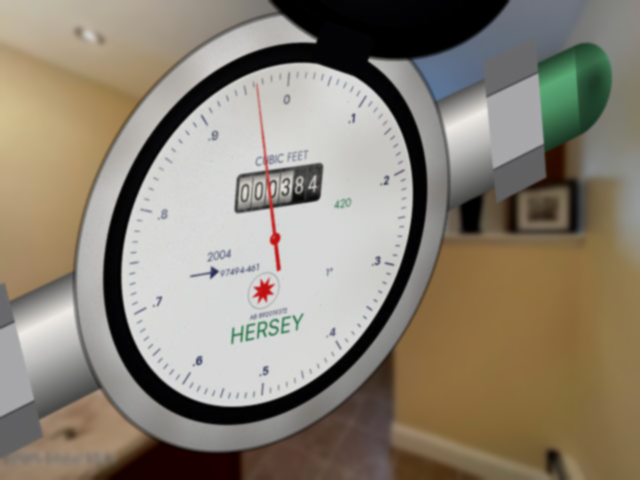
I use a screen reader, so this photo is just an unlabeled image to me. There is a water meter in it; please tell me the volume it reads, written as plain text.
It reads 383.96 ft³
